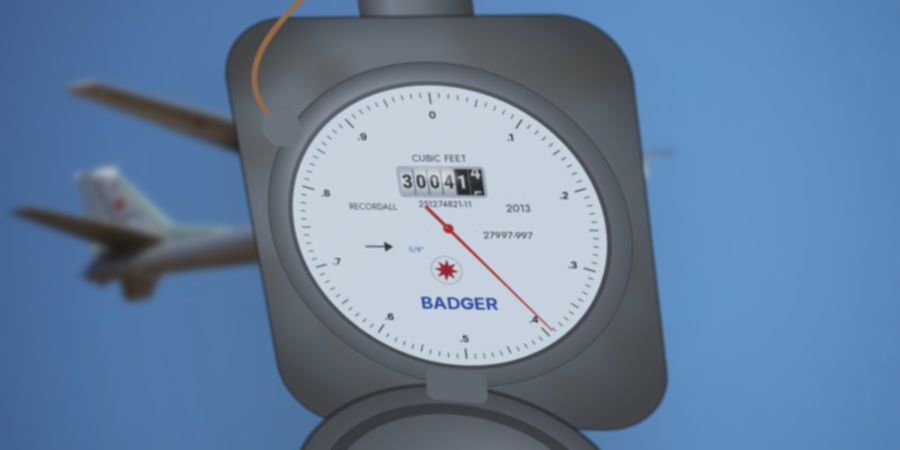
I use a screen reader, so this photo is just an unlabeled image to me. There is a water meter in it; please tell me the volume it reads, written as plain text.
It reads 300414.39 ft³
